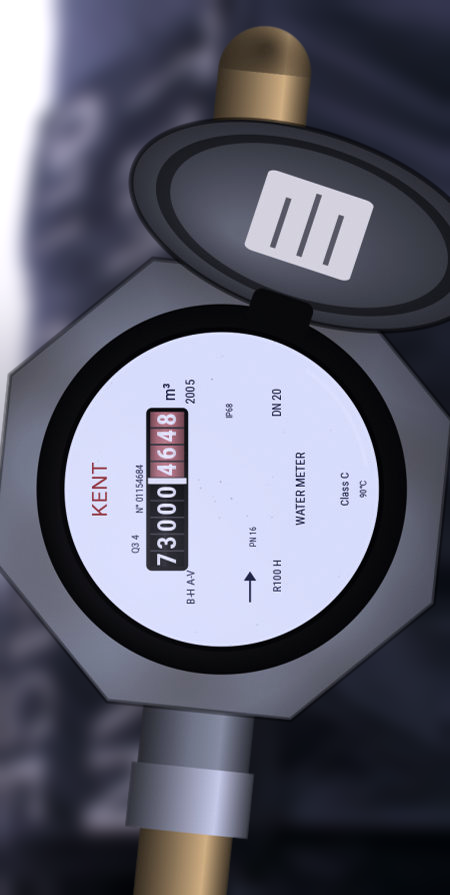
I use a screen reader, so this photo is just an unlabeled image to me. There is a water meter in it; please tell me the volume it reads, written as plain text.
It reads 73000.4648 m³
